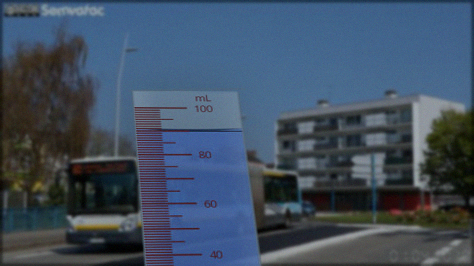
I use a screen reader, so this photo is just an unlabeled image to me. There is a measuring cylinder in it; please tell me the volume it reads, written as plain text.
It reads 90 mL
